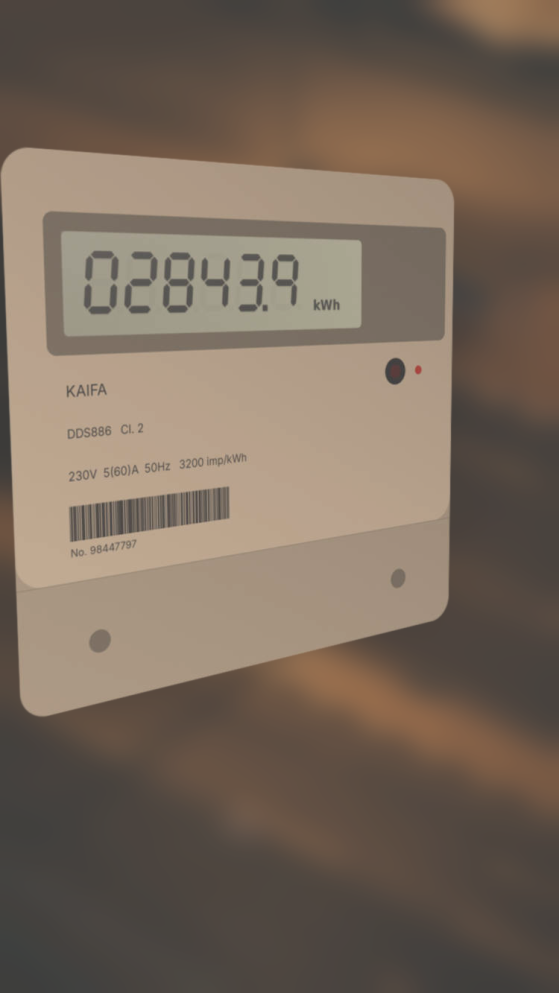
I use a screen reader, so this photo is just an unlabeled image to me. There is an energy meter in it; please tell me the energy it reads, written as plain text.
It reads 2843.9 kWh
